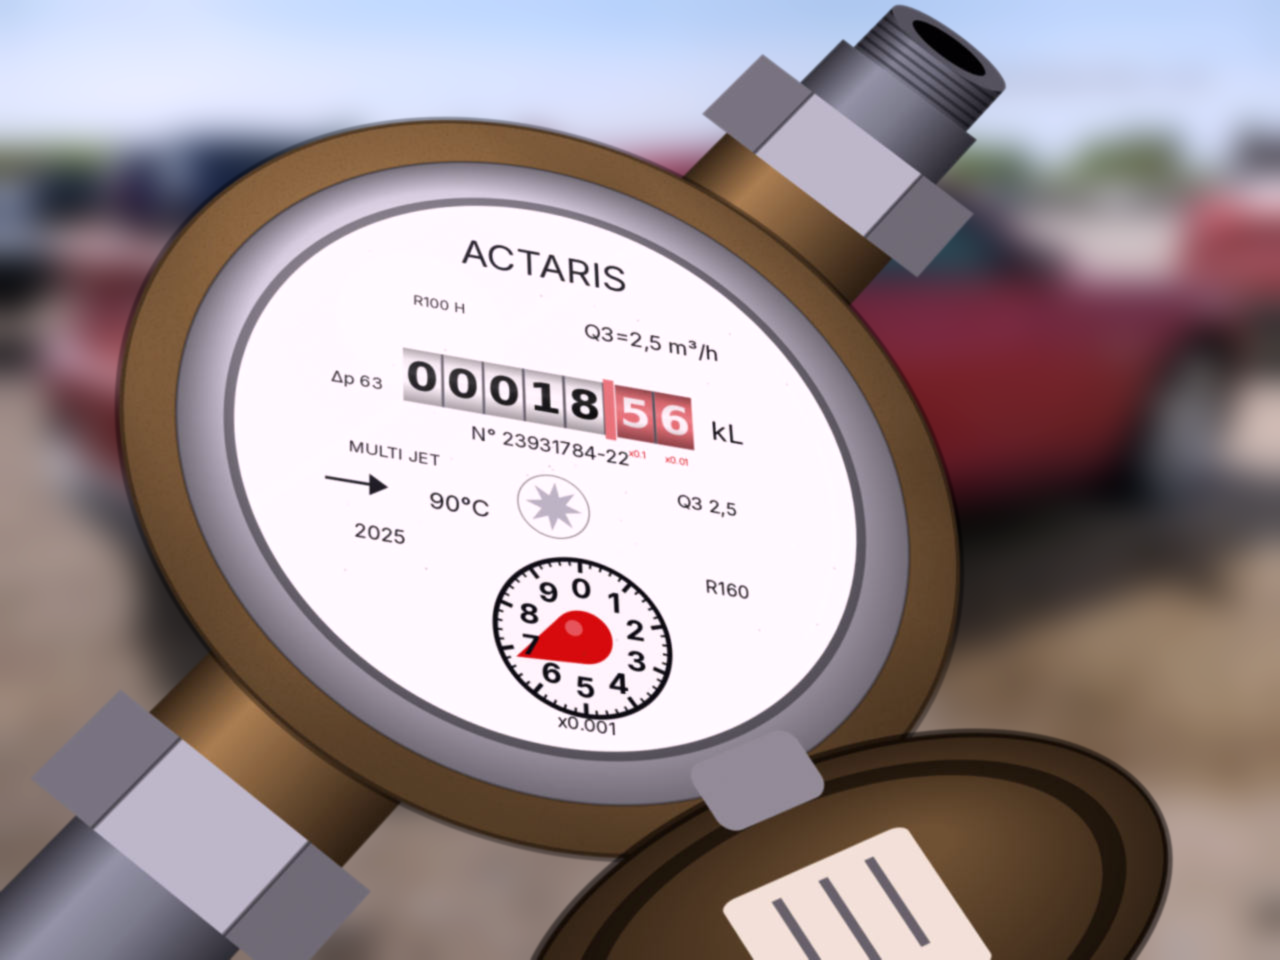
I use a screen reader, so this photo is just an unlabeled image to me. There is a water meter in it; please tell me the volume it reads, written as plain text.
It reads 18.566 kL
